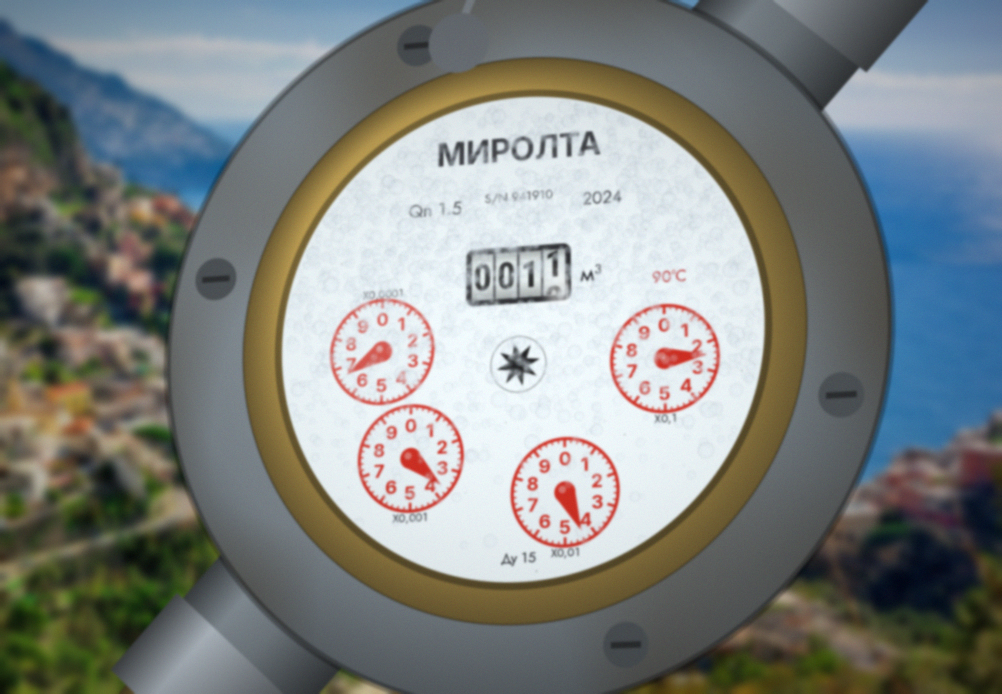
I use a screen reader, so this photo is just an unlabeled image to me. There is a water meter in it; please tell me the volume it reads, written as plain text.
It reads 11.2436 m³
